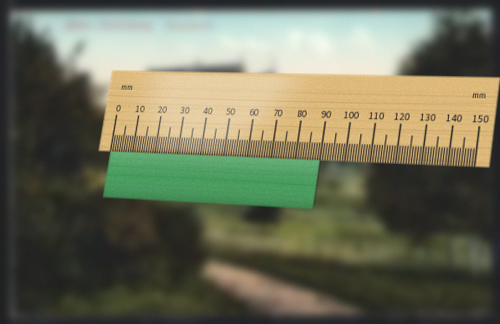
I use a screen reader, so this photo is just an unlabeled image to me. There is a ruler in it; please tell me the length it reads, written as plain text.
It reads 90 mm
